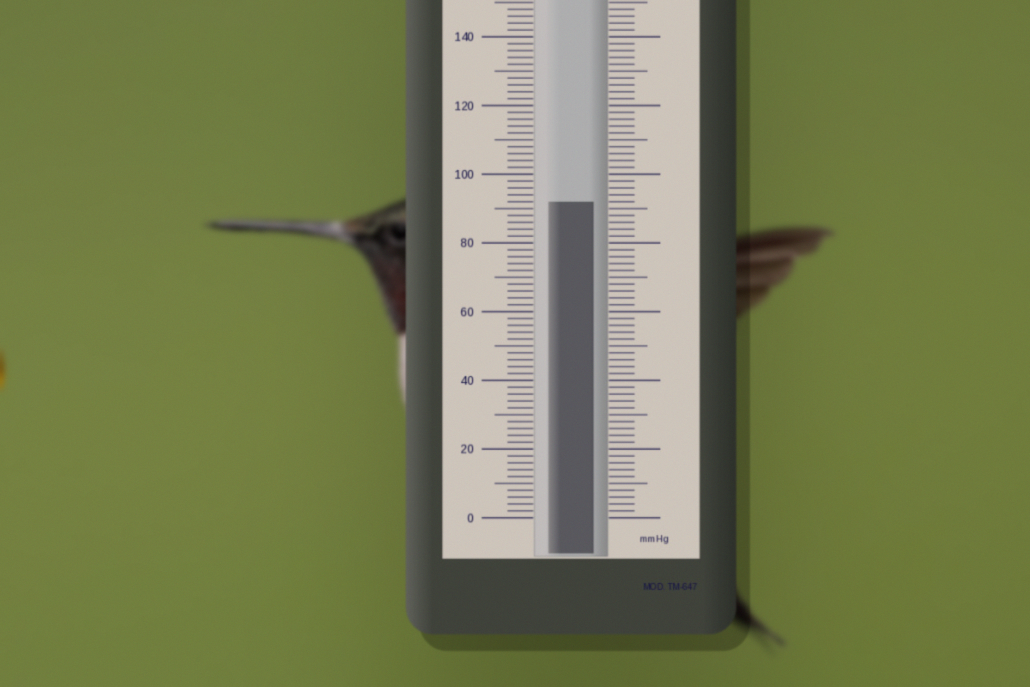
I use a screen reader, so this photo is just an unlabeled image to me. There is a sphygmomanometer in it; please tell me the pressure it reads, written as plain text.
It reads 92 mmHg
